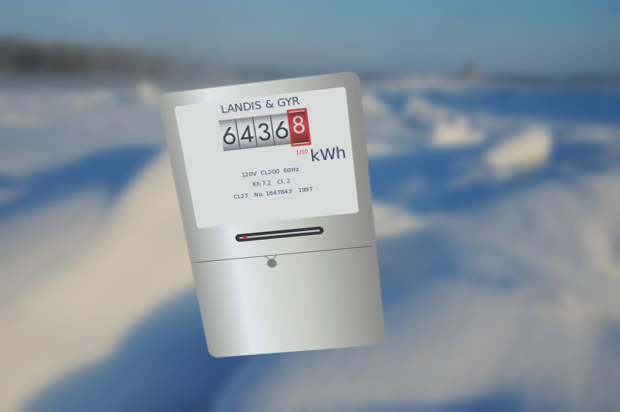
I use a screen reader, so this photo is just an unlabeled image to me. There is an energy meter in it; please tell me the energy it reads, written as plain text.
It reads 6436.8 kWh
